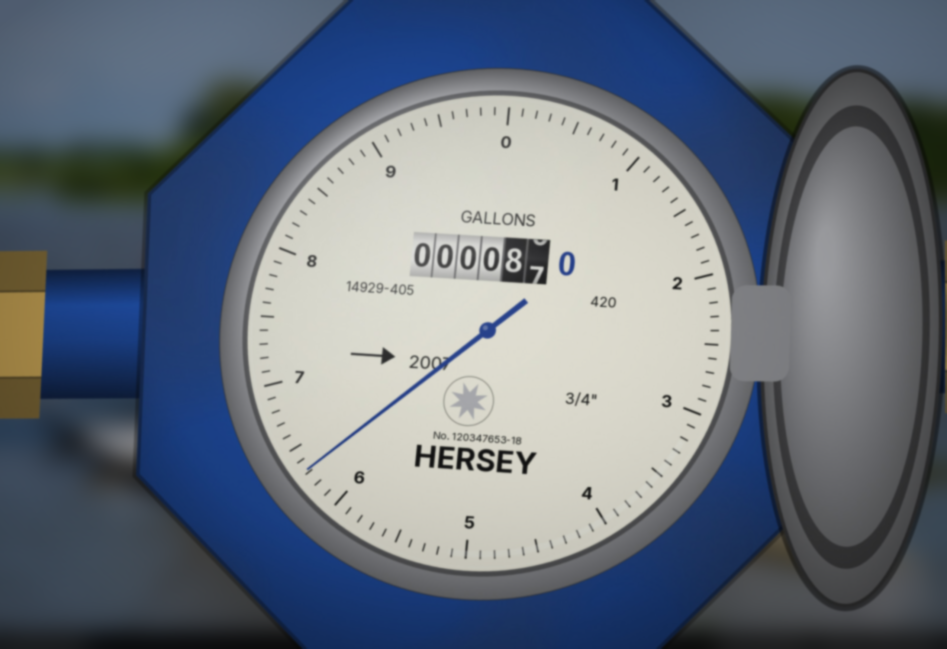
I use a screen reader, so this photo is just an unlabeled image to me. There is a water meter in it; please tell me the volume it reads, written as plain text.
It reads 866.3 gal
